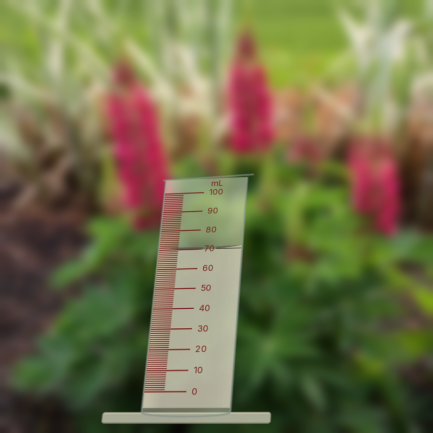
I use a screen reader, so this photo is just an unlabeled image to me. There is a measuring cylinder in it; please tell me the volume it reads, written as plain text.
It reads 70 mL
